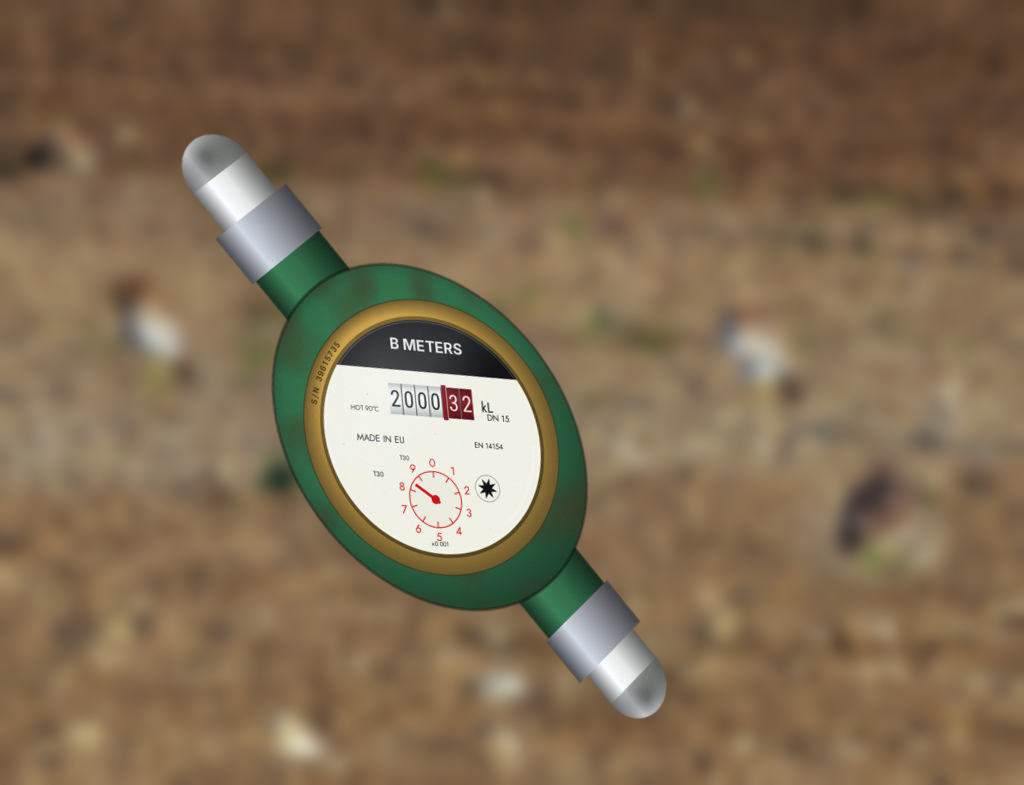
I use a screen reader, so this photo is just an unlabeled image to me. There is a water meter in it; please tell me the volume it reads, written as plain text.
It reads 2000.328 kL
